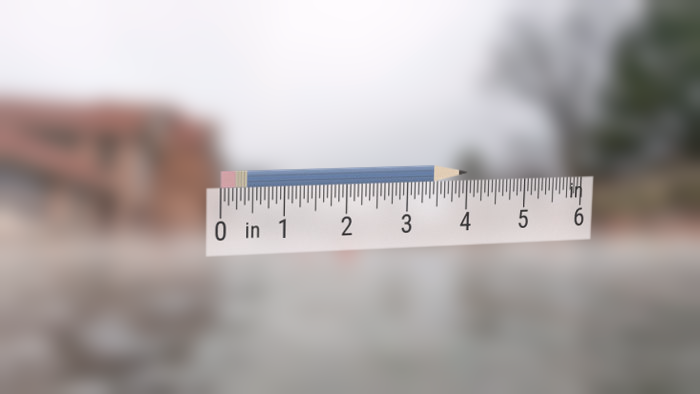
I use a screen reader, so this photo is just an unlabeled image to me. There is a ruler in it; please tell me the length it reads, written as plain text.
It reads 4 in
